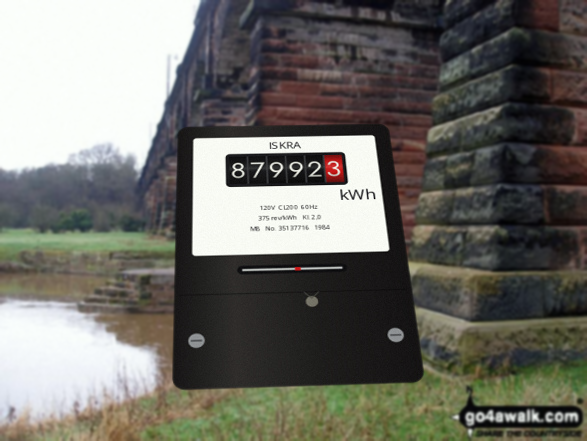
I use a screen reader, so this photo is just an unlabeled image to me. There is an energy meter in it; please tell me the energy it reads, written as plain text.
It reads 87992.3 kWh
